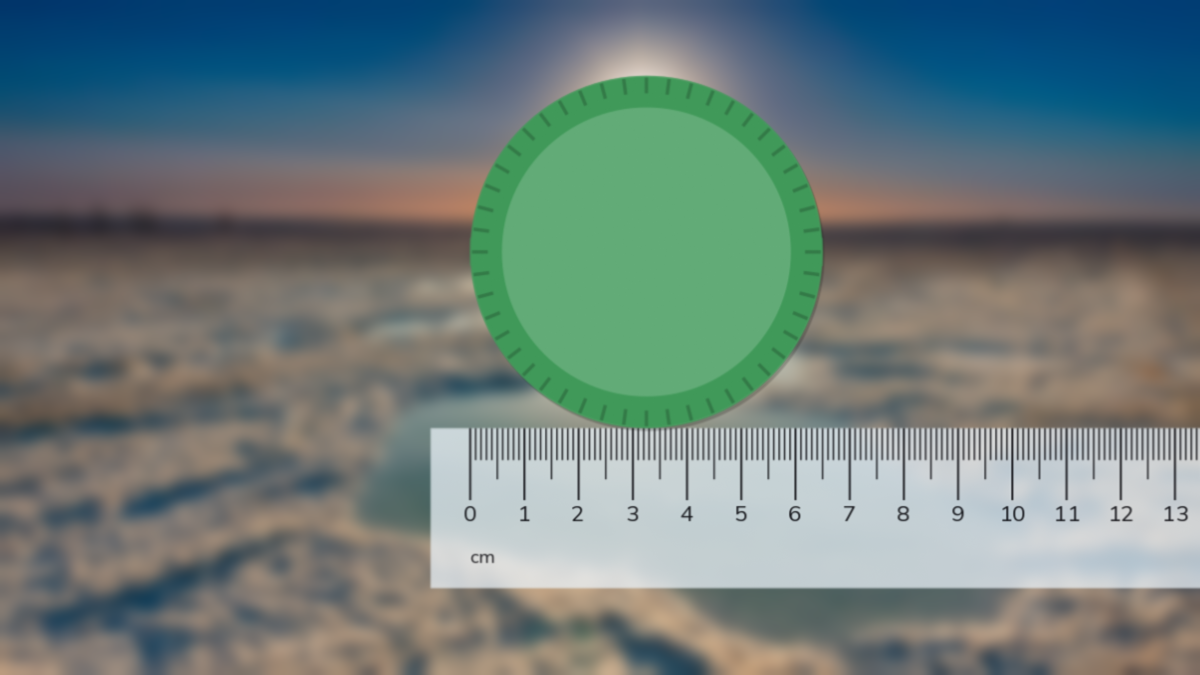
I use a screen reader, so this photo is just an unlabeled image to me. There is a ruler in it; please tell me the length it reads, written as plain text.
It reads 6.5 cm
